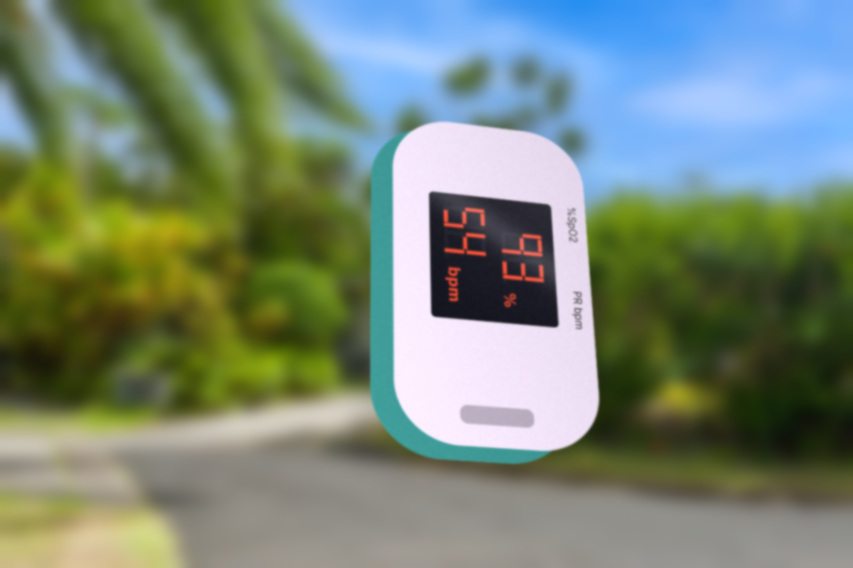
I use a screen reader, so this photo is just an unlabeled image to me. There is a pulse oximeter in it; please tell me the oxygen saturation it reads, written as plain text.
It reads 93 %
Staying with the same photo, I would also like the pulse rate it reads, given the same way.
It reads 54 bpm
